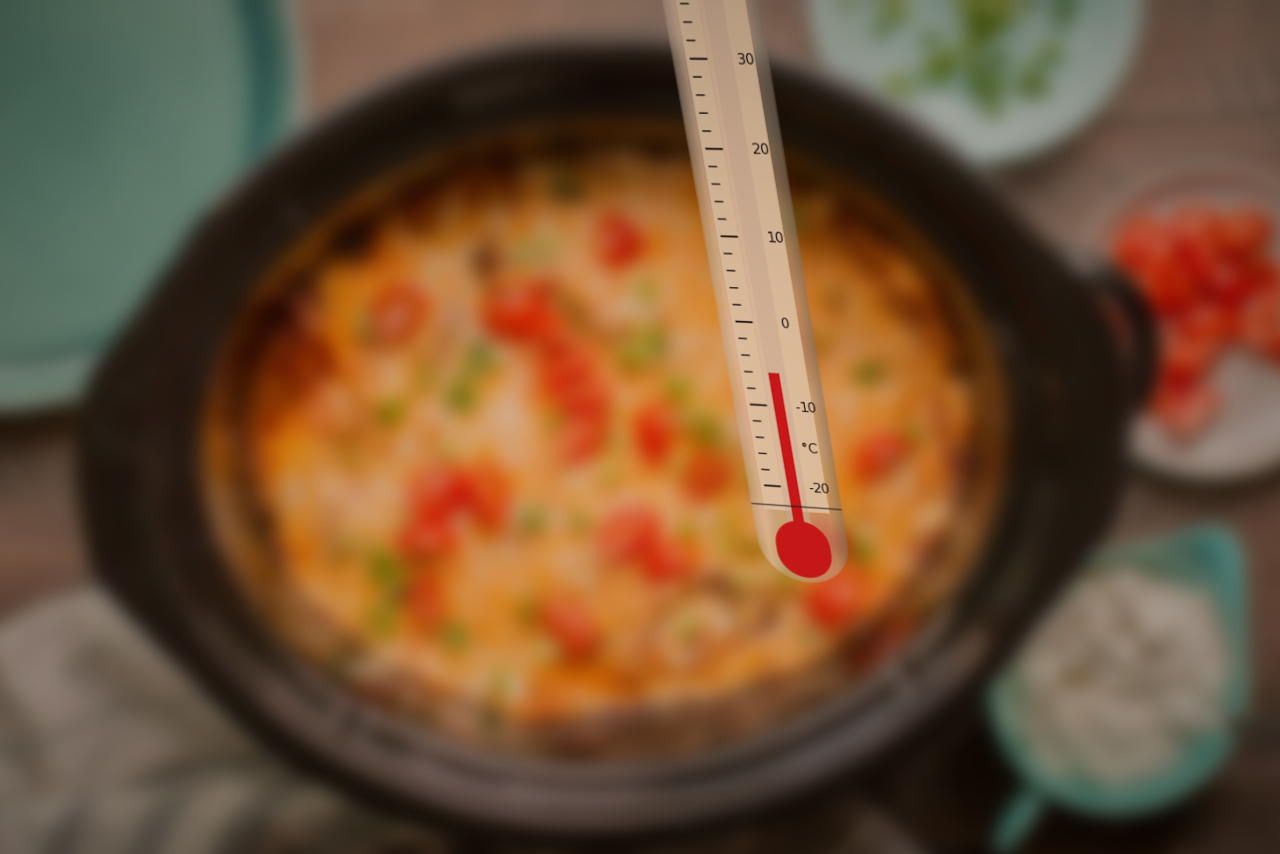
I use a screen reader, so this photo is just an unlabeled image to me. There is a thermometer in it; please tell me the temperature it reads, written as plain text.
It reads -6 °C
